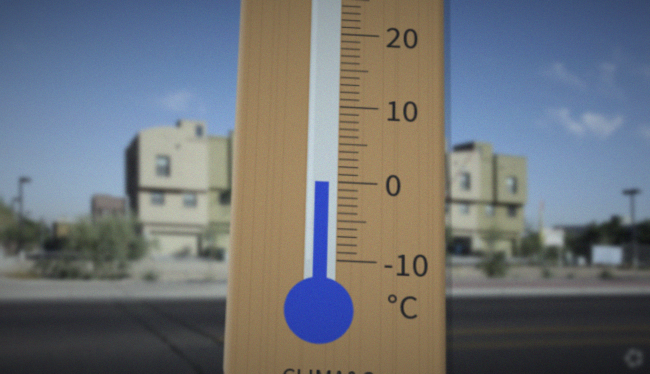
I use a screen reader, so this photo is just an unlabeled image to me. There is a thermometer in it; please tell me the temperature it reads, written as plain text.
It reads 0 °C
